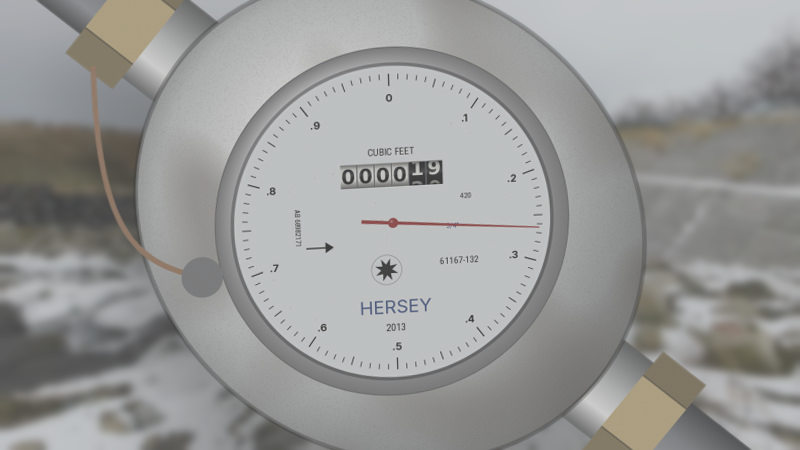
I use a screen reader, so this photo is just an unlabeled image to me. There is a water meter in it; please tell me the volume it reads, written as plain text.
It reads 19.26 ft³
